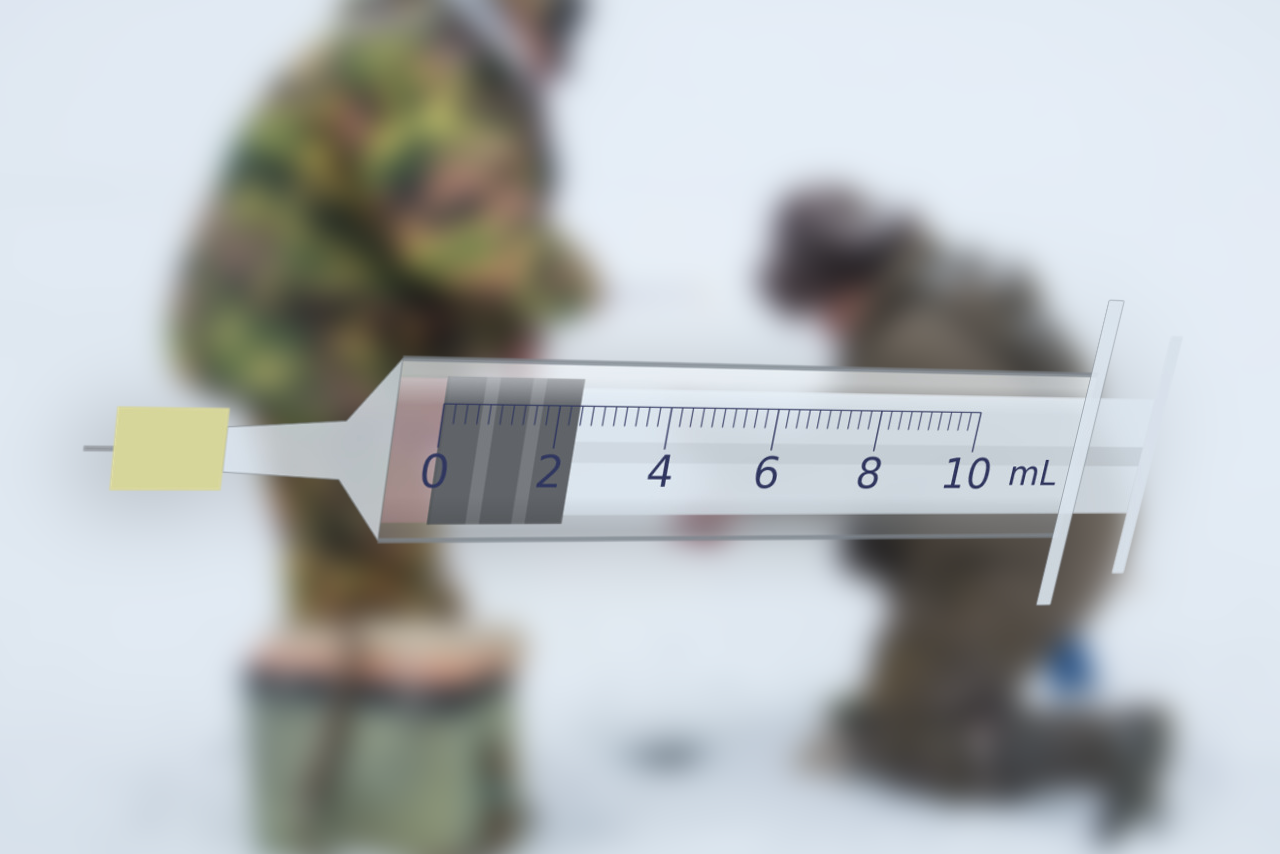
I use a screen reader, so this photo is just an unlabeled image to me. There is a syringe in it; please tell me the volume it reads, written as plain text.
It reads 0 mL
